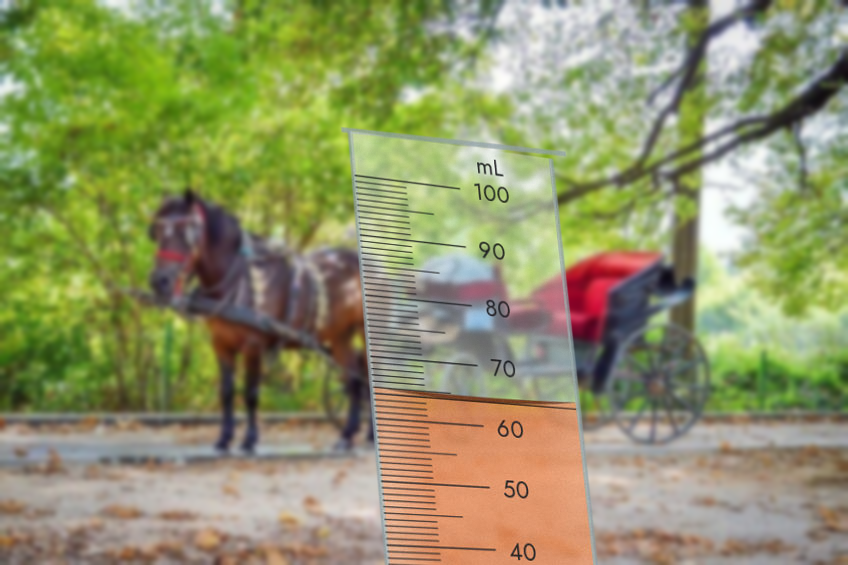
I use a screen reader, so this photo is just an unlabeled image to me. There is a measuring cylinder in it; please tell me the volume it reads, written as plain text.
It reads 64 mL
